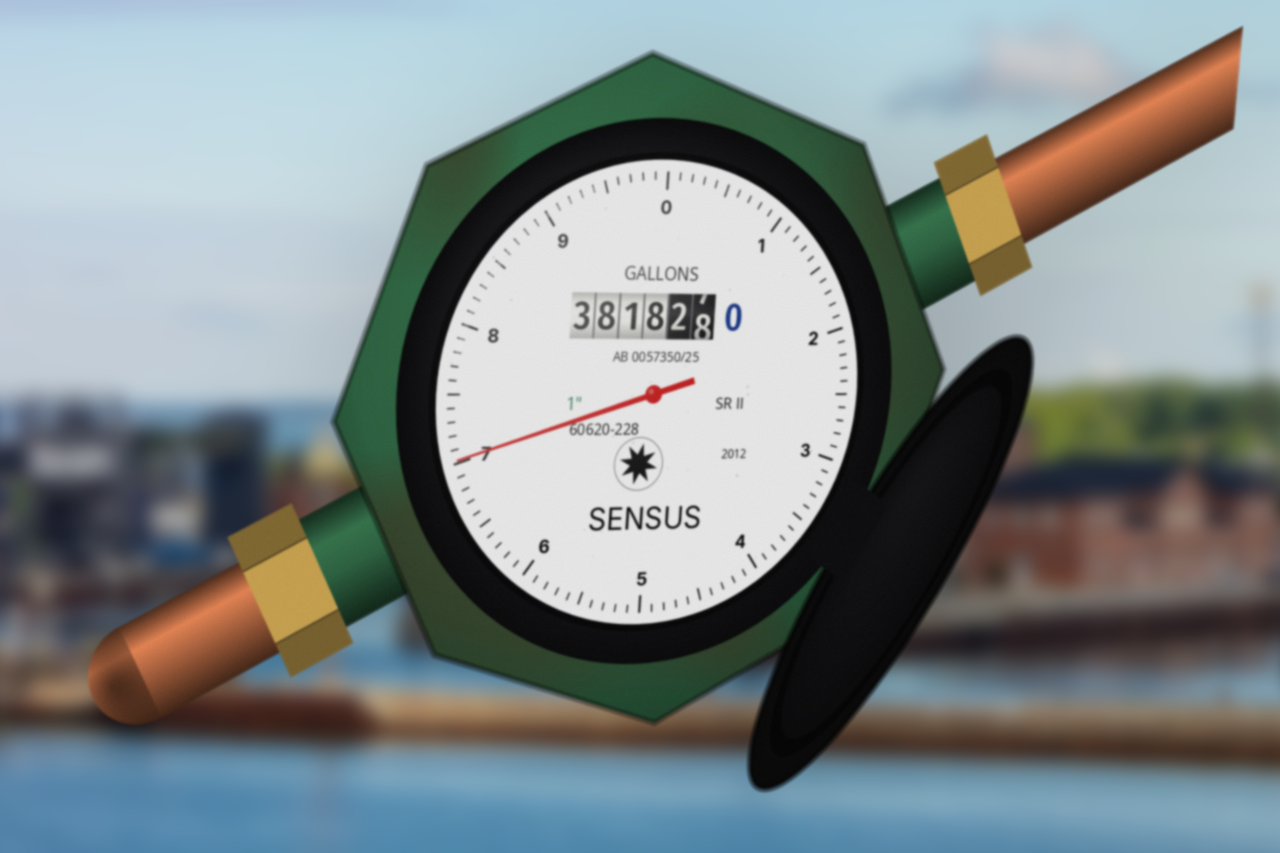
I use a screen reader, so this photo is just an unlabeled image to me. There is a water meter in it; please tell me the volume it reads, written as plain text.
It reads 3818277.0 gal
